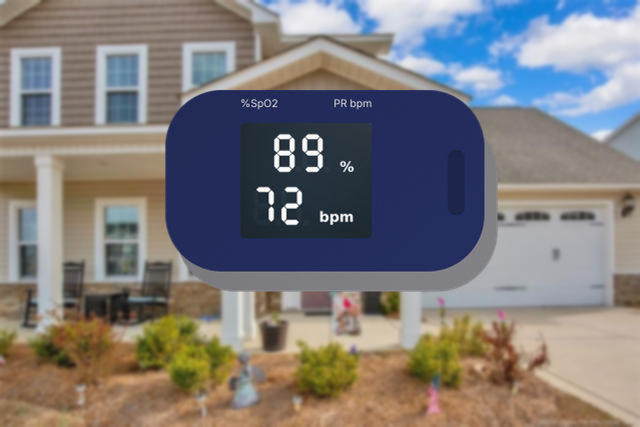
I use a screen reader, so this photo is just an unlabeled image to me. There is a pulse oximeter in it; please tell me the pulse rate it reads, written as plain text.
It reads 72 bpm
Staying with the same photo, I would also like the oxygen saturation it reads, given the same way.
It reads 89 %
